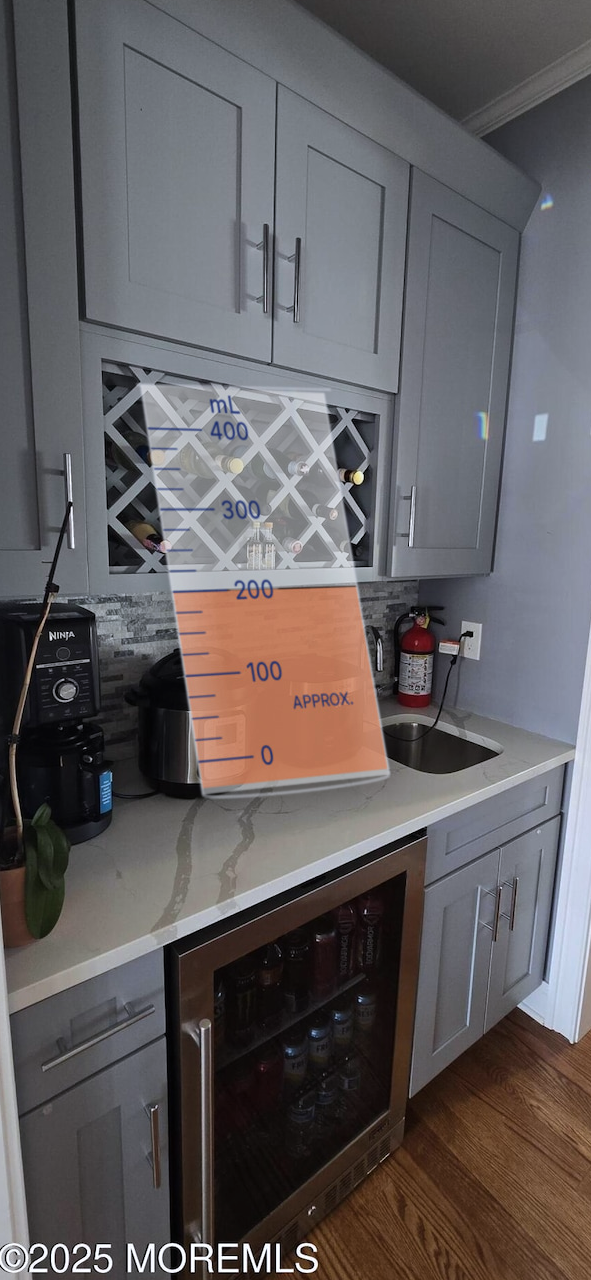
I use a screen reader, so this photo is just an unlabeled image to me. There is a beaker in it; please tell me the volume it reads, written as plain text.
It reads 200 mL
